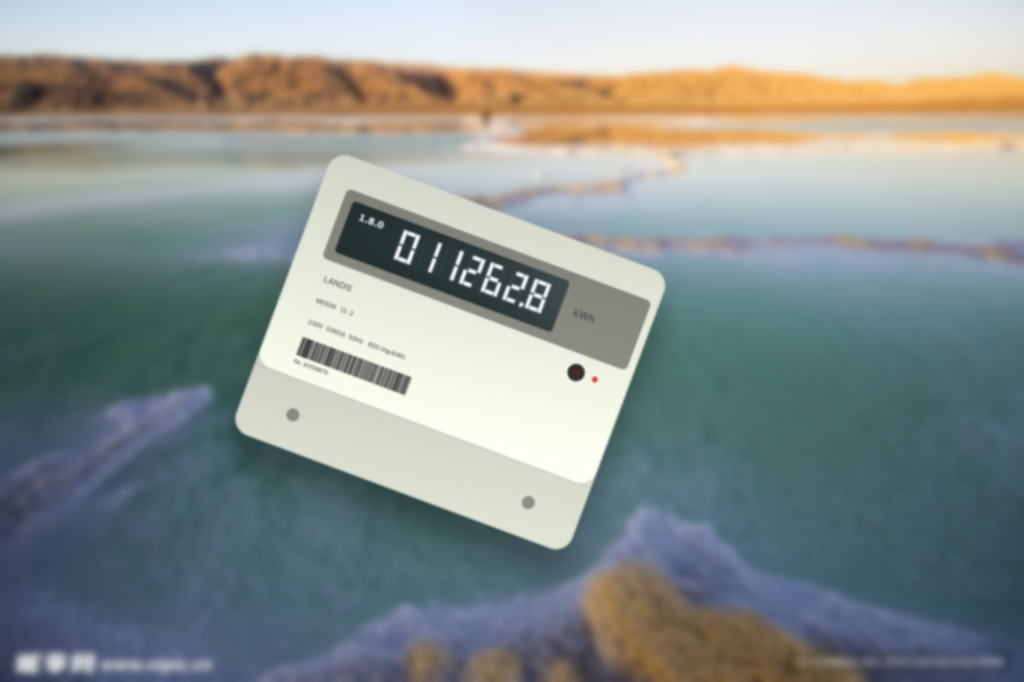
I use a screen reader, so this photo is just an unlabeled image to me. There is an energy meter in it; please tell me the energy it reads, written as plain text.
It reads 11262.8 kWh
